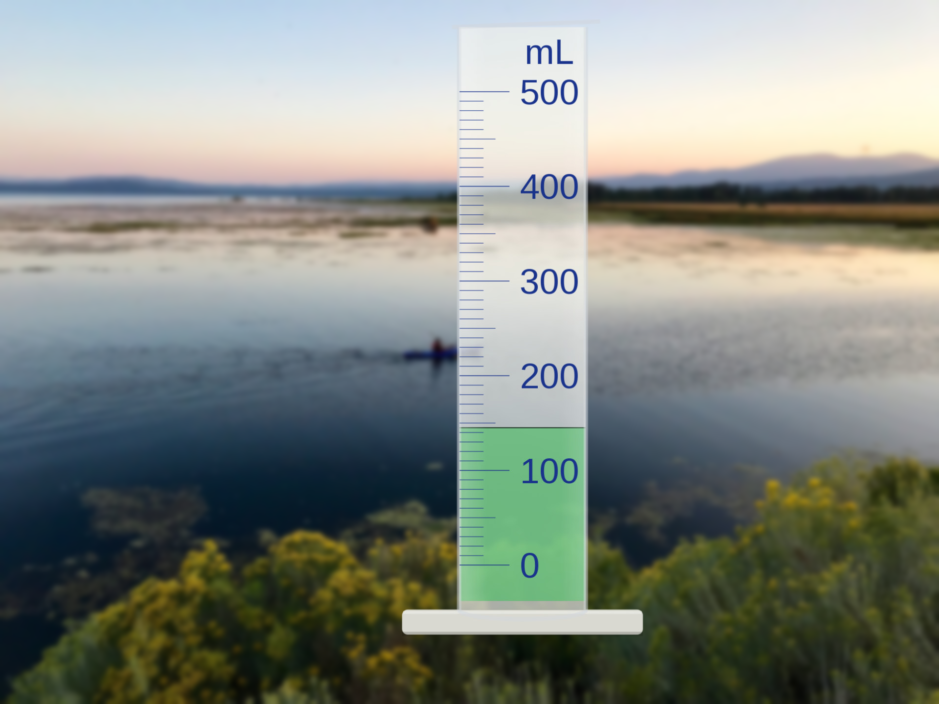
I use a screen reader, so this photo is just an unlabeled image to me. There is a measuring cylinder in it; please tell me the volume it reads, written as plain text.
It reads 145 mL
